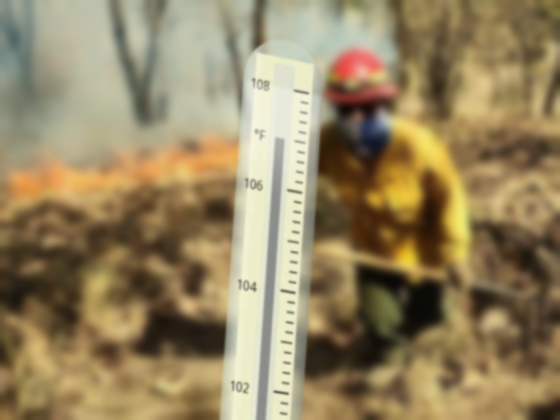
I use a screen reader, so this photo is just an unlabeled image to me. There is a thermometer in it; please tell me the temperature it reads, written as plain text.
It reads 107 °F
